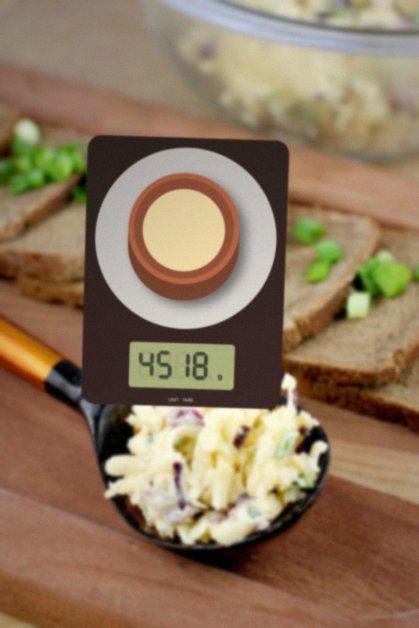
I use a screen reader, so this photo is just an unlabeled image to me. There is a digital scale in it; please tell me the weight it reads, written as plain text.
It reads 4518 g
